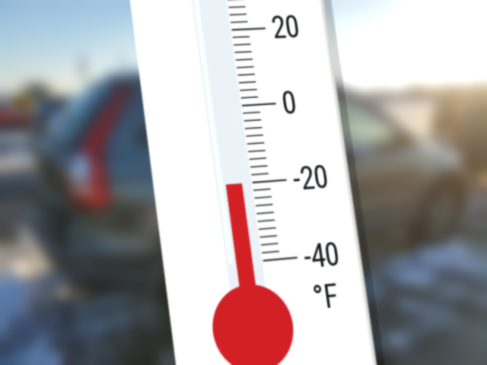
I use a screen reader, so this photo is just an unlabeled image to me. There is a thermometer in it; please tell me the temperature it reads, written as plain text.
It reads -20 °F
